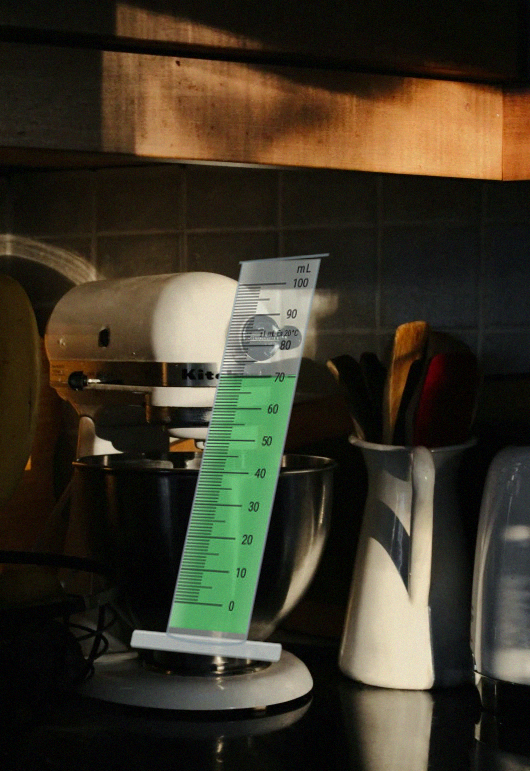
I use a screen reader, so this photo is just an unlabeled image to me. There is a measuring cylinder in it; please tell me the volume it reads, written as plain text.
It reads 70 mL
